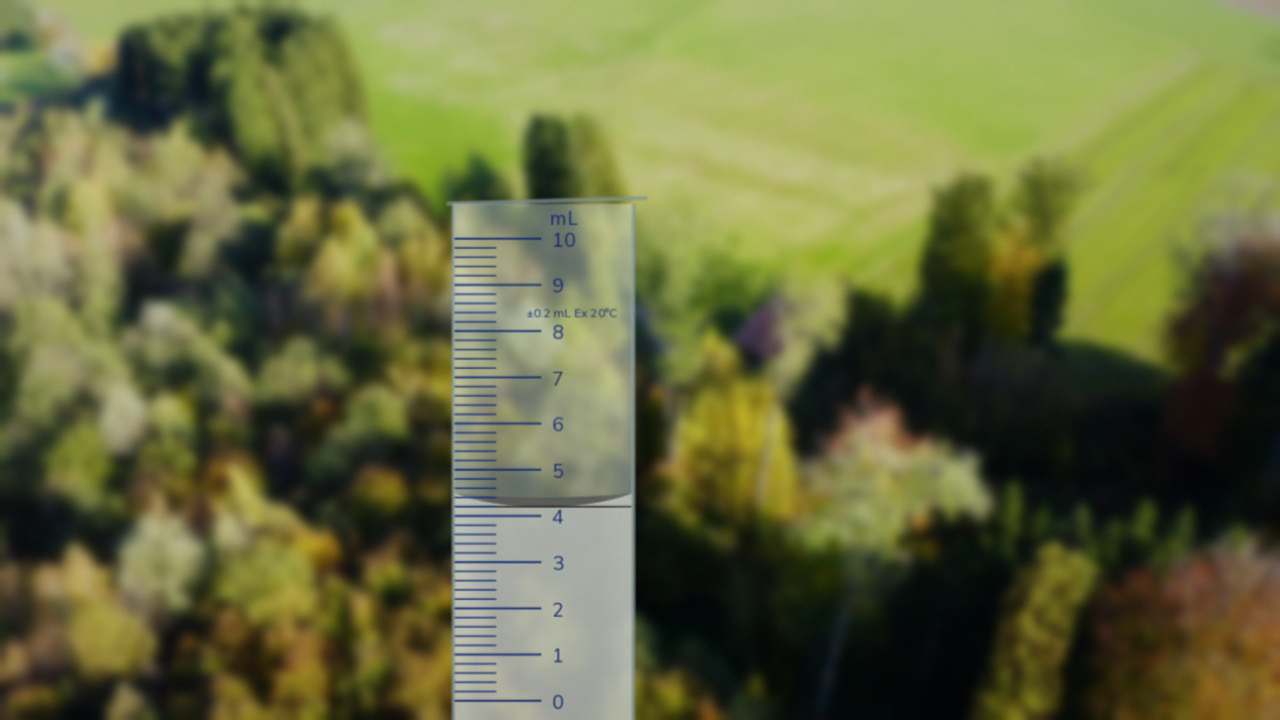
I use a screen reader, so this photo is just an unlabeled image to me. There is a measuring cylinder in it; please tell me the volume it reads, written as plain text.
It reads 4.2 mL
